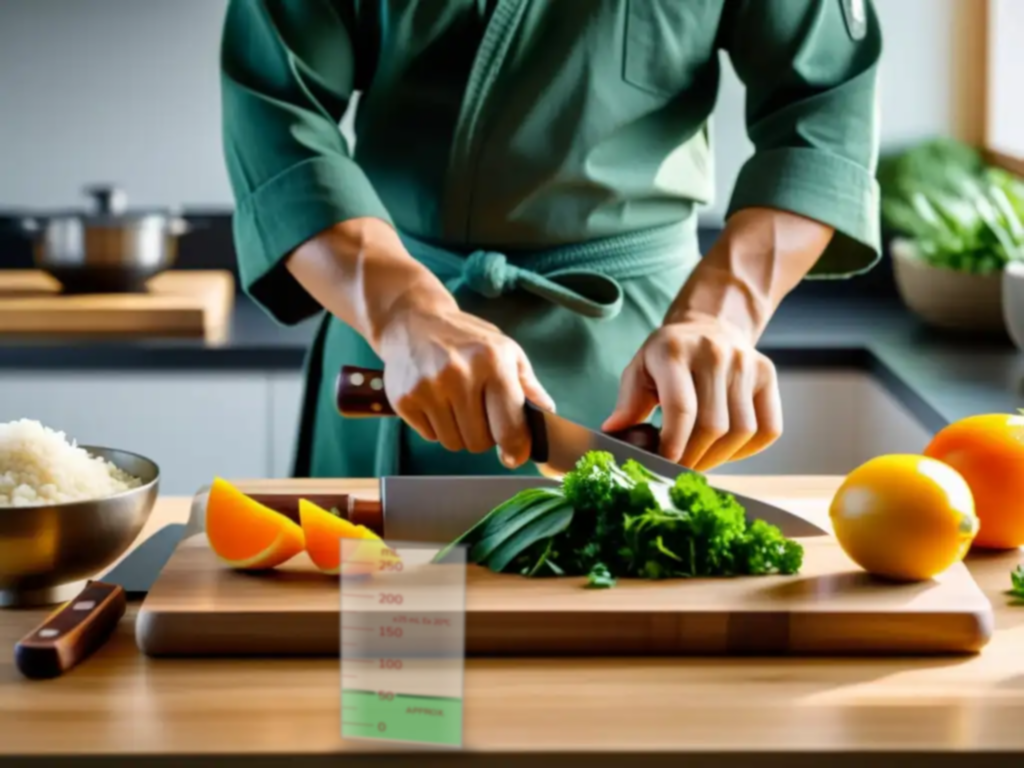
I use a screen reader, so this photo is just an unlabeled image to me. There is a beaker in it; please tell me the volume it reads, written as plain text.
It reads 50 mL
